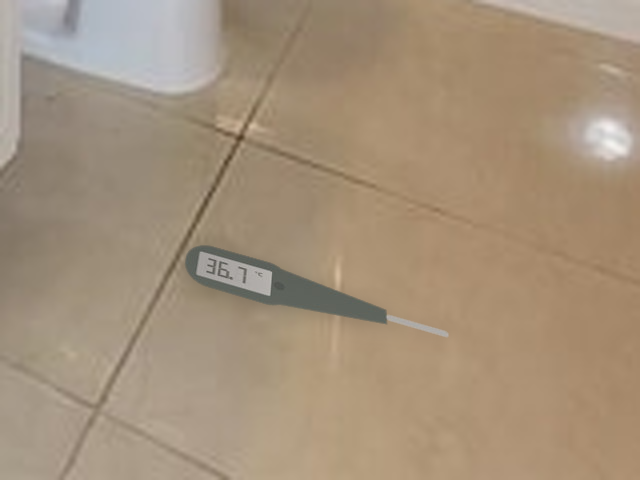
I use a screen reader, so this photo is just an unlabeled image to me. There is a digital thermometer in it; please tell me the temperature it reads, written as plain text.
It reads 36.7 °C
